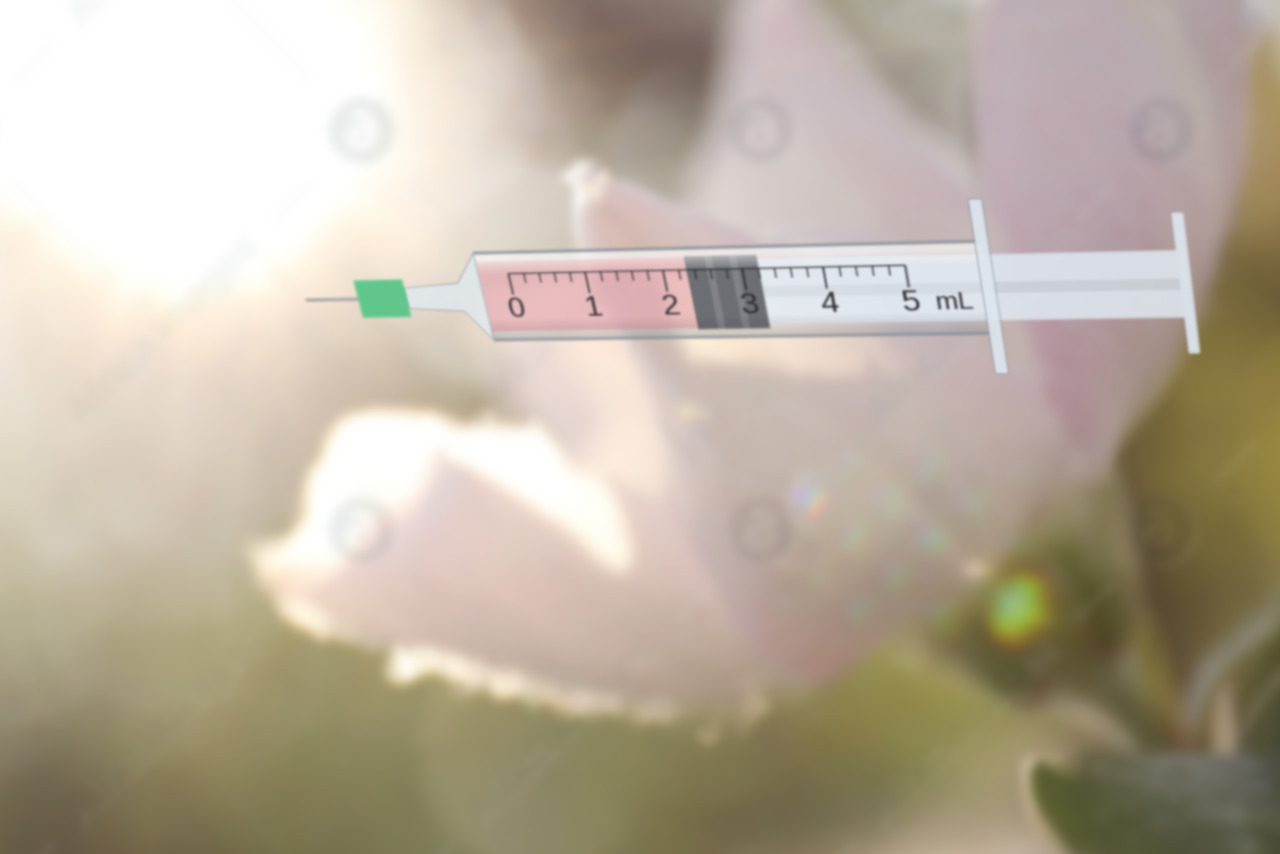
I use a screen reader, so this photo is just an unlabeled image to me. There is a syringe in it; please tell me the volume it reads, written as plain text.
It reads 2.3 mL
